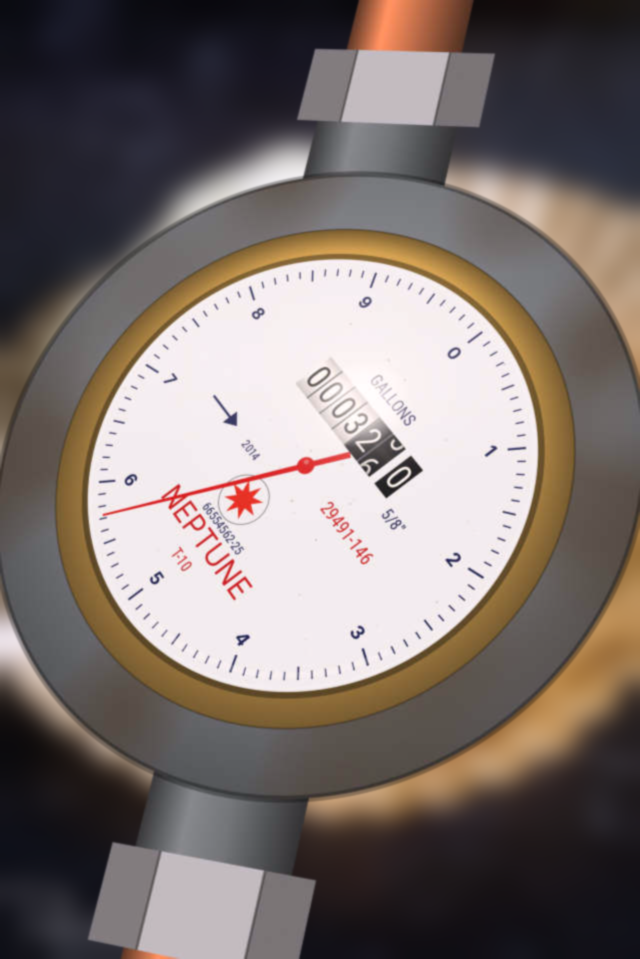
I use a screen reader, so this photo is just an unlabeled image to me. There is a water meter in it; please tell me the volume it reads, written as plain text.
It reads 3255.7 gal
